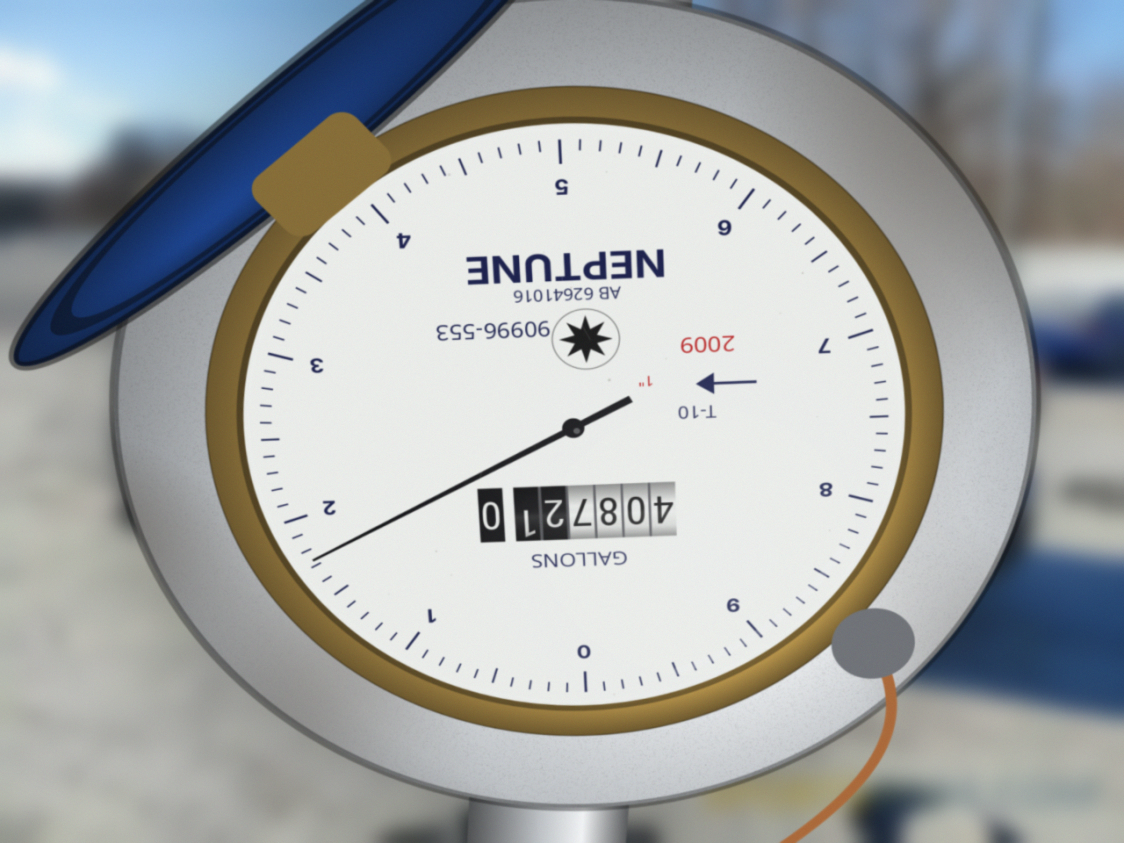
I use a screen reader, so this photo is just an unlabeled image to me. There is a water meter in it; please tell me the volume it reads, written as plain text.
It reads 4087211.7 gal
